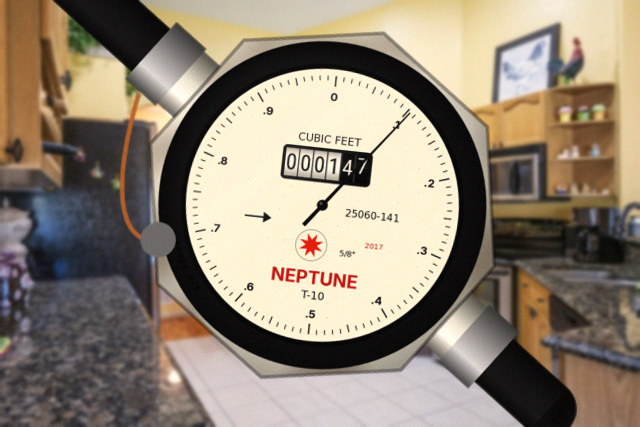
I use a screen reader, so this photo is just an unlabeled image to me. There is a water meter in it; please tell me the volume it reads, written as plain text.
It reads 147.10 ft³
